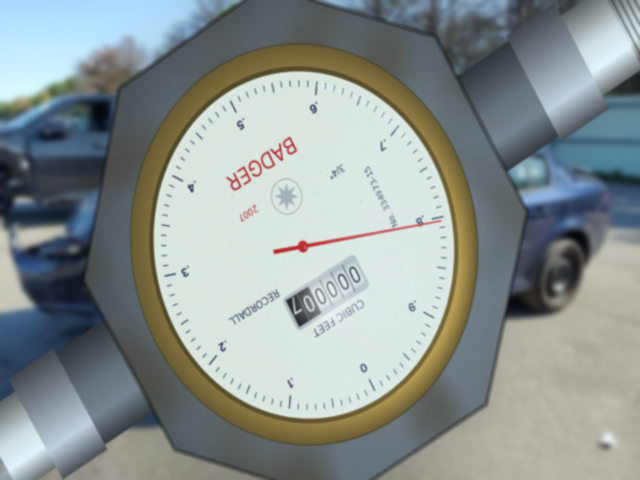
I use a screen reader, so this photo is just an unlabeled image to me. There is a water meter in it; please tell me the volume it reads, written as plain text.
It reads 6.80 ft³
